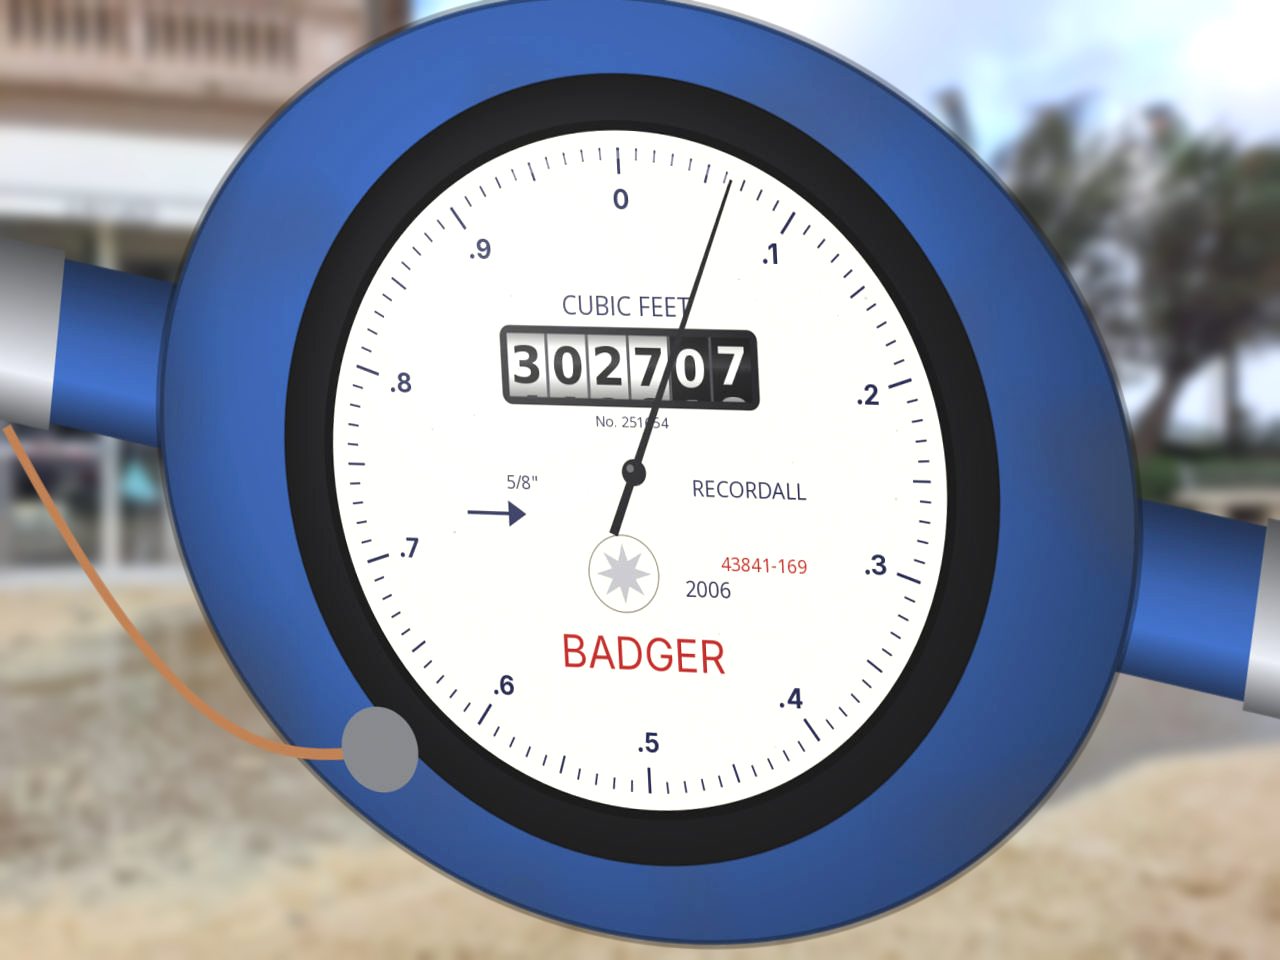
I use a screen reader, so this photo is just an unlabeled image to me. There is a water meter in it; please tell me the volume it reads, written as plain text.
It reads 302707.06 ft³
